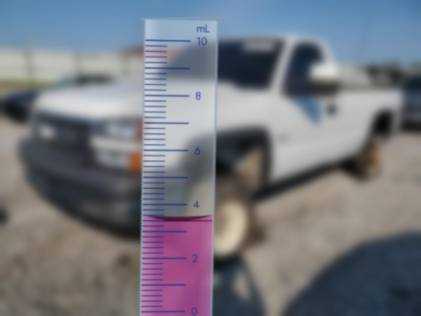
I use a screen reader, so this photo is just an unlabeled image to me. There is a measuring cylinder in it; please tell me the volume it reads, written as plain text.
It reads 3.4 mL
